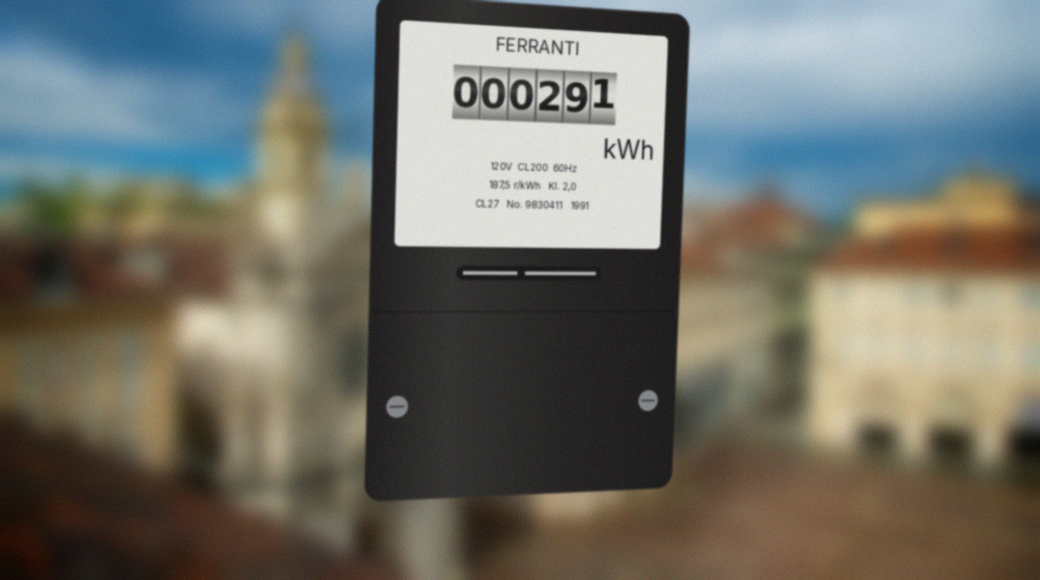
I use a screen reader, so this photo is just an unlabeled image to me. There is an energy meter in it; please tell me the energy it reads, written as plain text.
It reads 291 kWh
